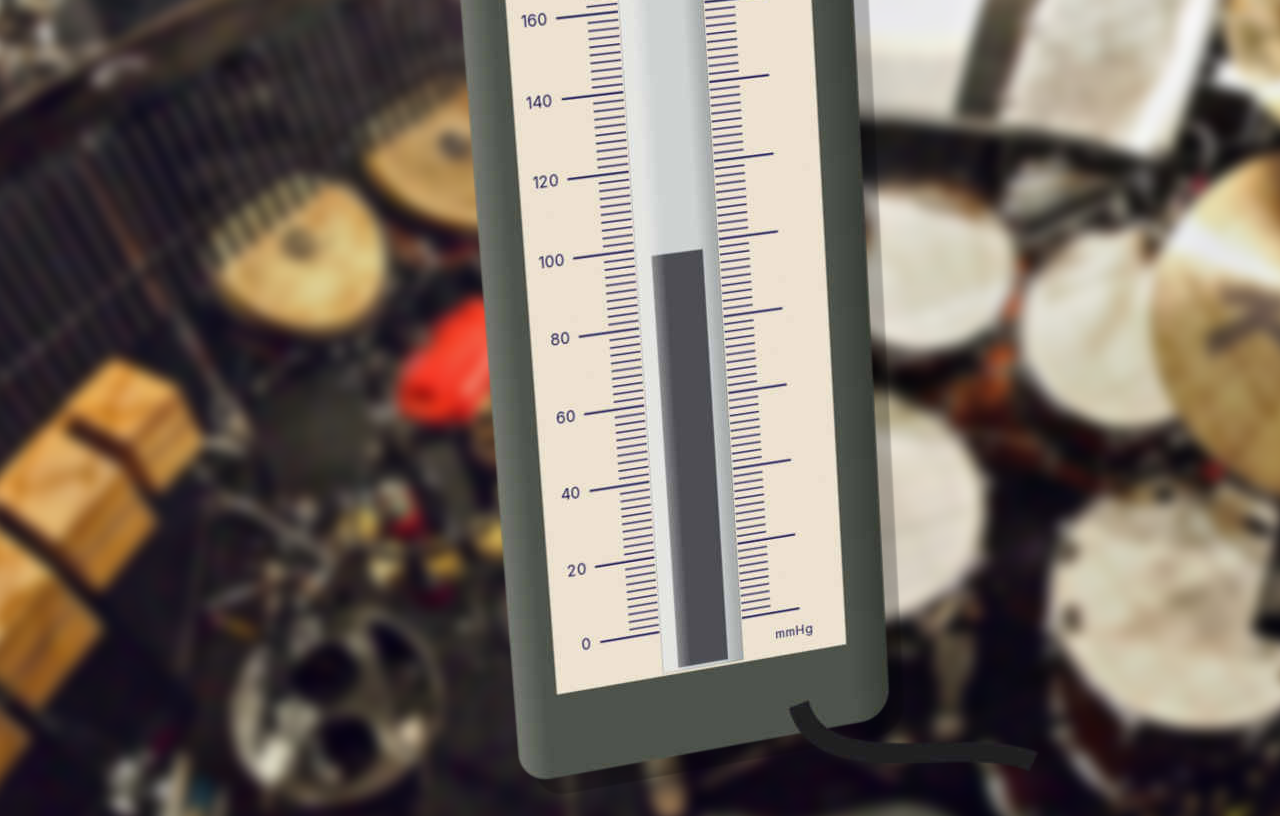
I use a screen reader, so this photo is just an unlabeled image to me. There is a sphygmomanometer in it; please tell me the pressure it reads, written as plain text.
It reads 98 mmHg
